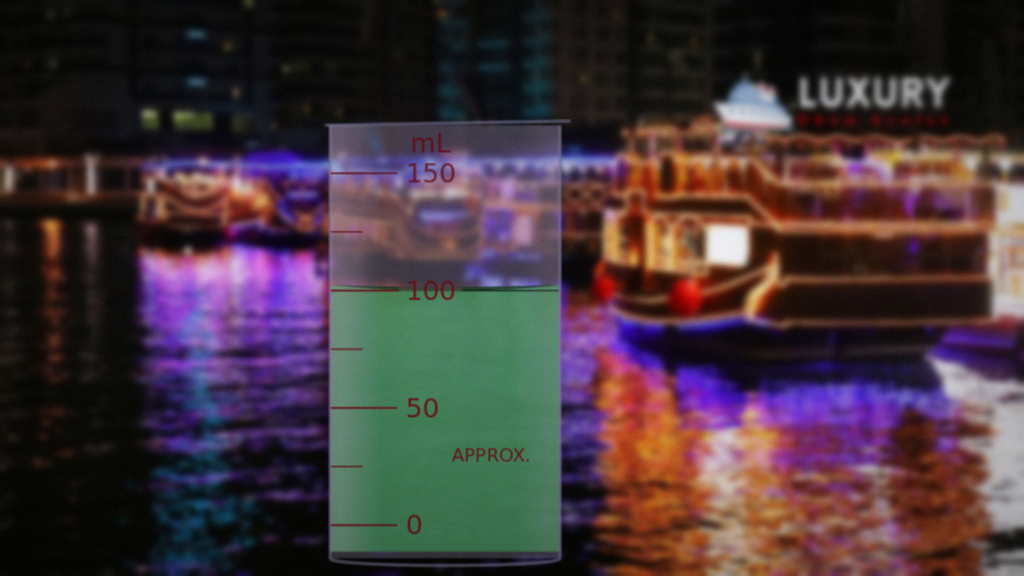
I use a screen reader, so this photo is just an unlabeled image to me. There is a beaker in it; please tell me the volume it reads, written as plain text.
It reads 100 mL
